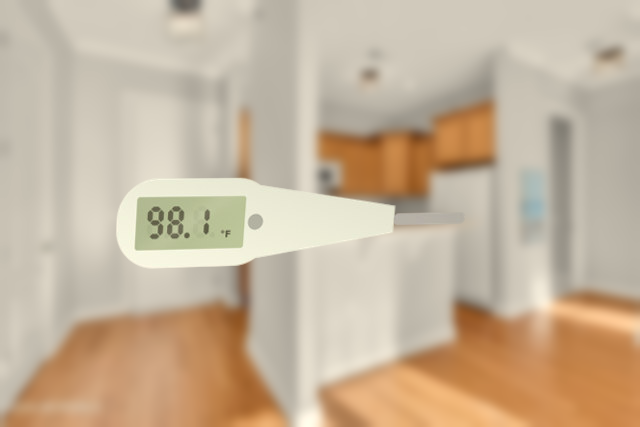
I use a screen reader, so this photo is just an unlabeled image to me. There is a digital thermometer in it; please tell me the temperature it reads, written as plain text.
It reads 98.1 °F
